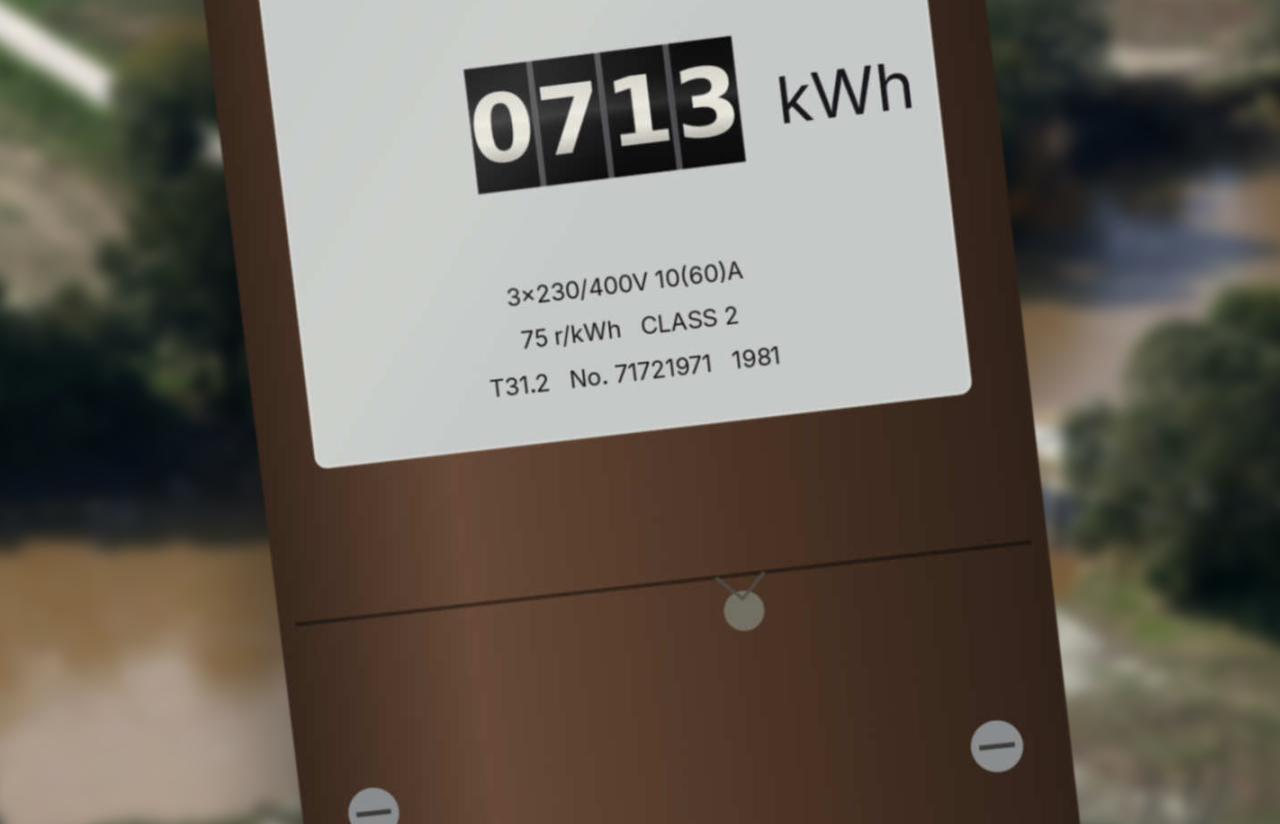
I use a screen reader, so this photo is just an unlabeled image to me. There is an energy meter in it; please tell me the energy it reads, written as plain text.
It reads 713 kWh
